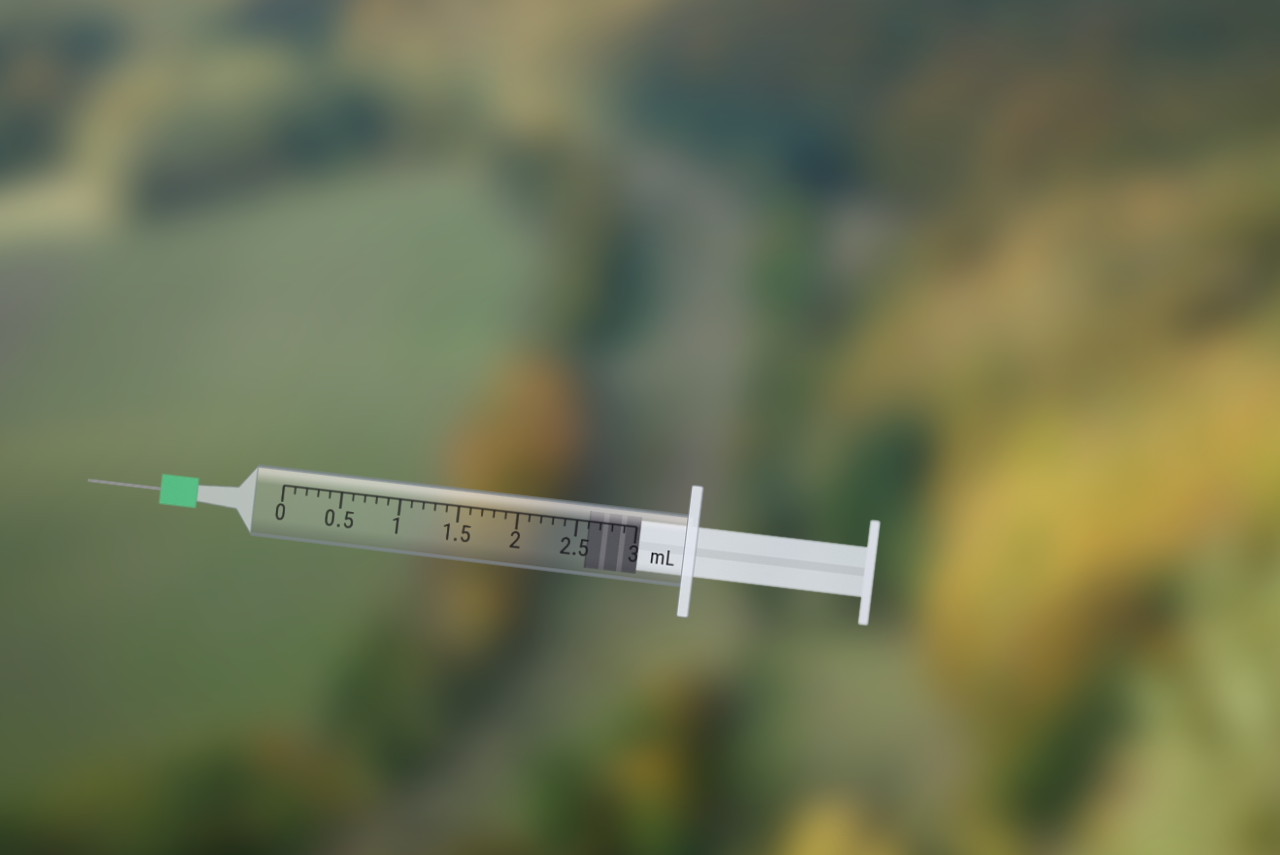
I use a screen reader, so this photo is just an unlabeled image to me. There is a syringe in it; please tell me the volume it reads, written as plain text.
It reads 2.6 mL
